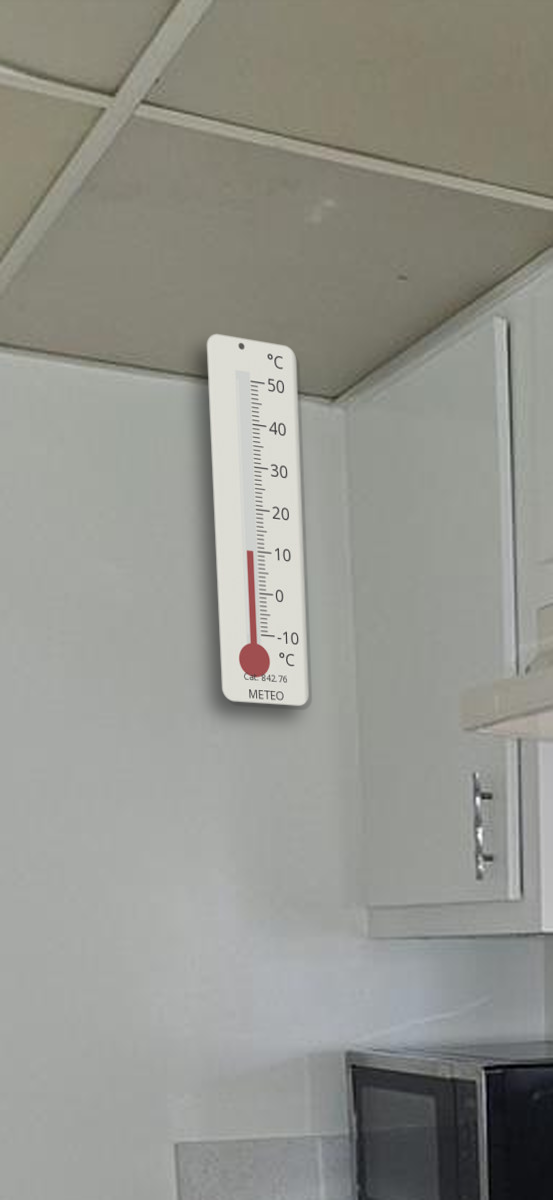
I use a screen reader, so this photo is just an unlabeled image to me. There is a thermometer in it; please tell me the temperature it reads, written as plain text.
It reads 10 °C
